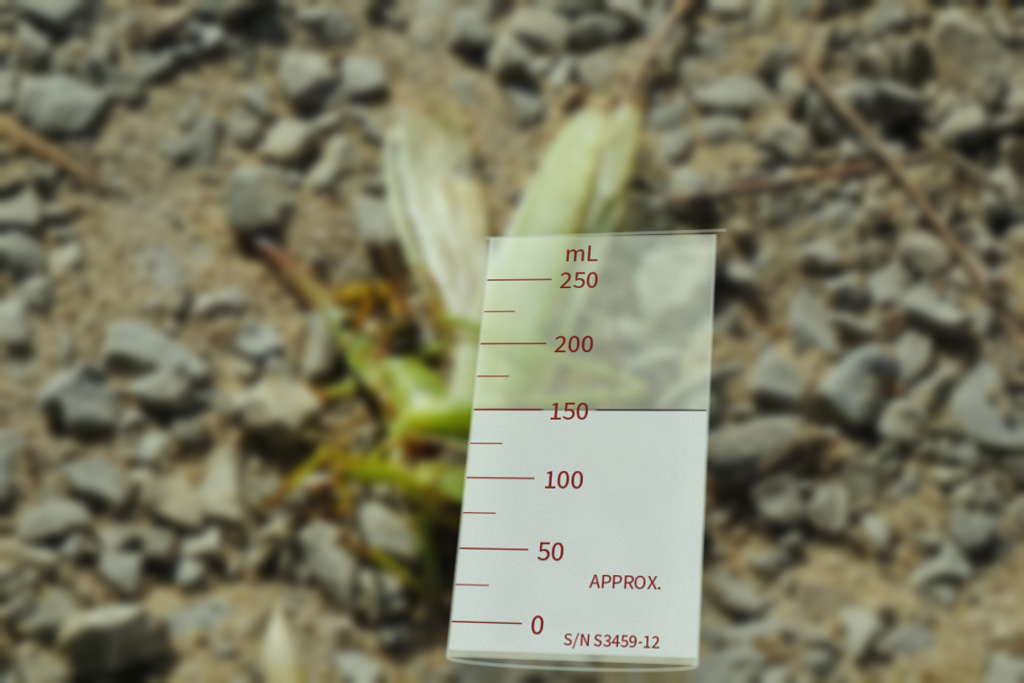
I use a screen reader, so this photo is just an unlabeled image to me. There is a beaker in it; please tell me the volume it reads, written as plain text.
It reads 150 mL
